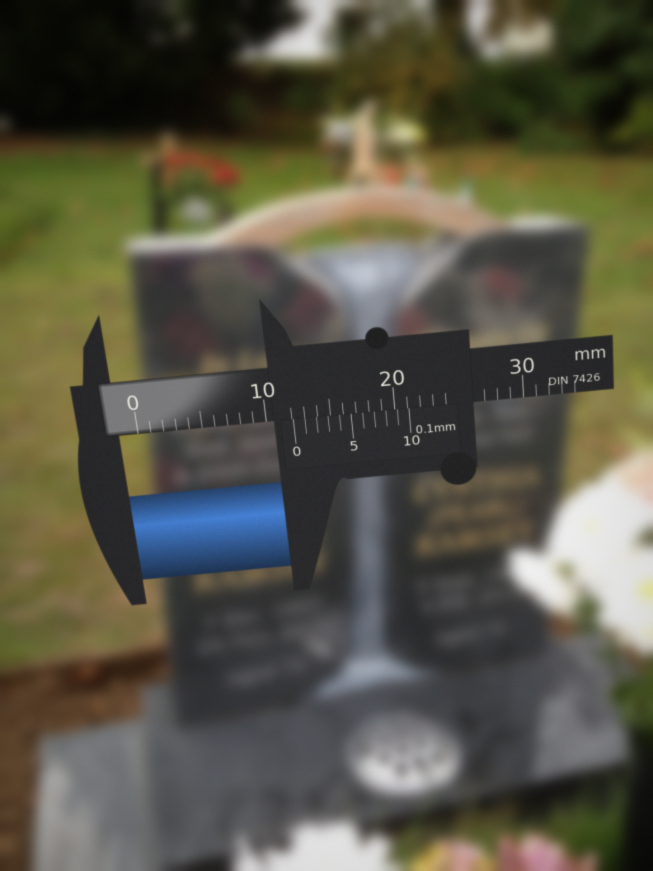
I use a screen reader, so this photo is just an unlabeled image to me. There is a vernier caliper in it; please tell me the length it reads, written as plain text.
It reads 12.1 mm
